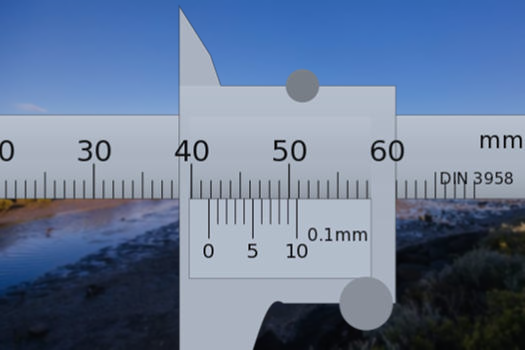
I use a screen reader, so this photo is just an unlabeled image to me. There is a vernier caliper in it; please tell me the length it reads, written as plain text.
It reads 41.8 mm
